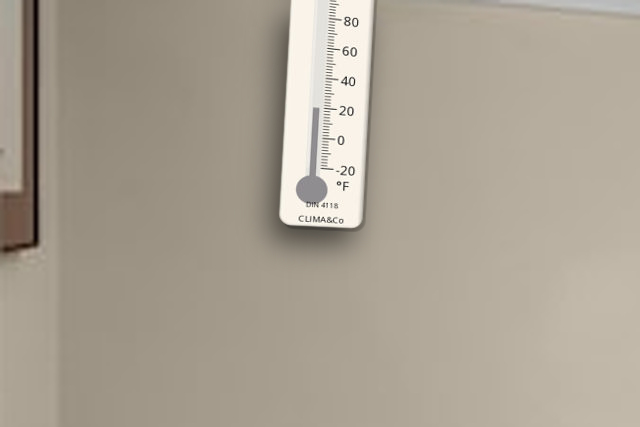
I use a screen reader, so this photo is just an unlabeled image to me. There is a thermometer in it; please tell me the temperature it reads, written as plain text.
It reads 20 °F
